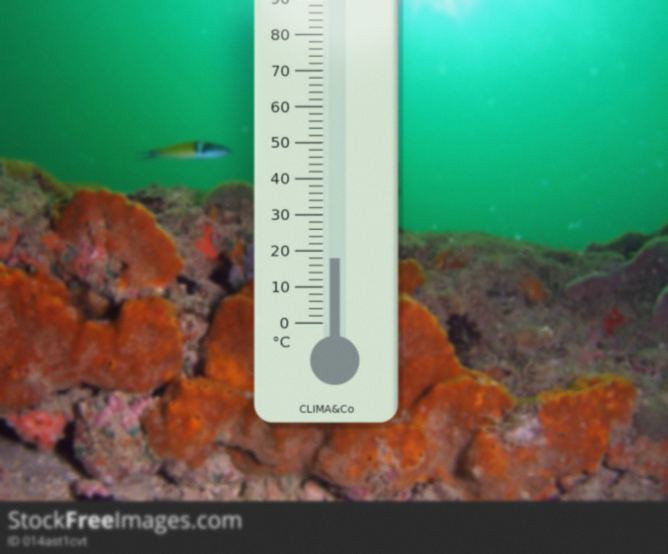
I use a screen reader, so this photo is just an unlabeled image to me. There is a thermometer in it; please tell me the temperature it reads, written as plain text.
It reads 18 °C
